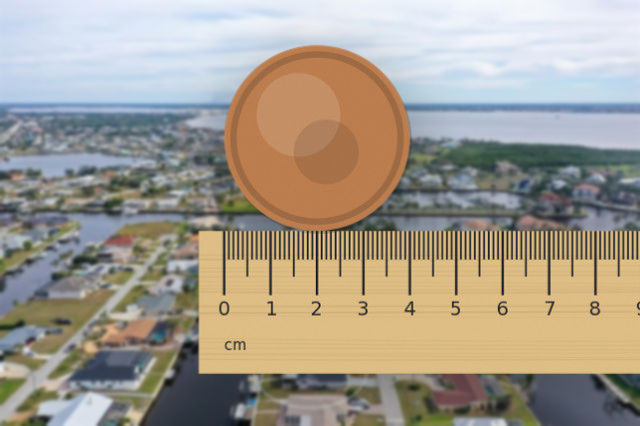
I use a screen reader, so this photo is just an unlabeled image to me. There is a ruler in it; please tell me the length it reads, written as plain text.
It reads 4 cm
